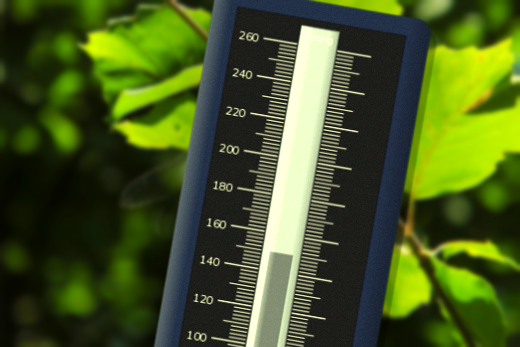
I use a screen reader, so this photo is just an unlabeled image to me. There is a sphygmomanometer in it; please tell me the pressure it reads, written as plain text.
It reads 150 mmHg
